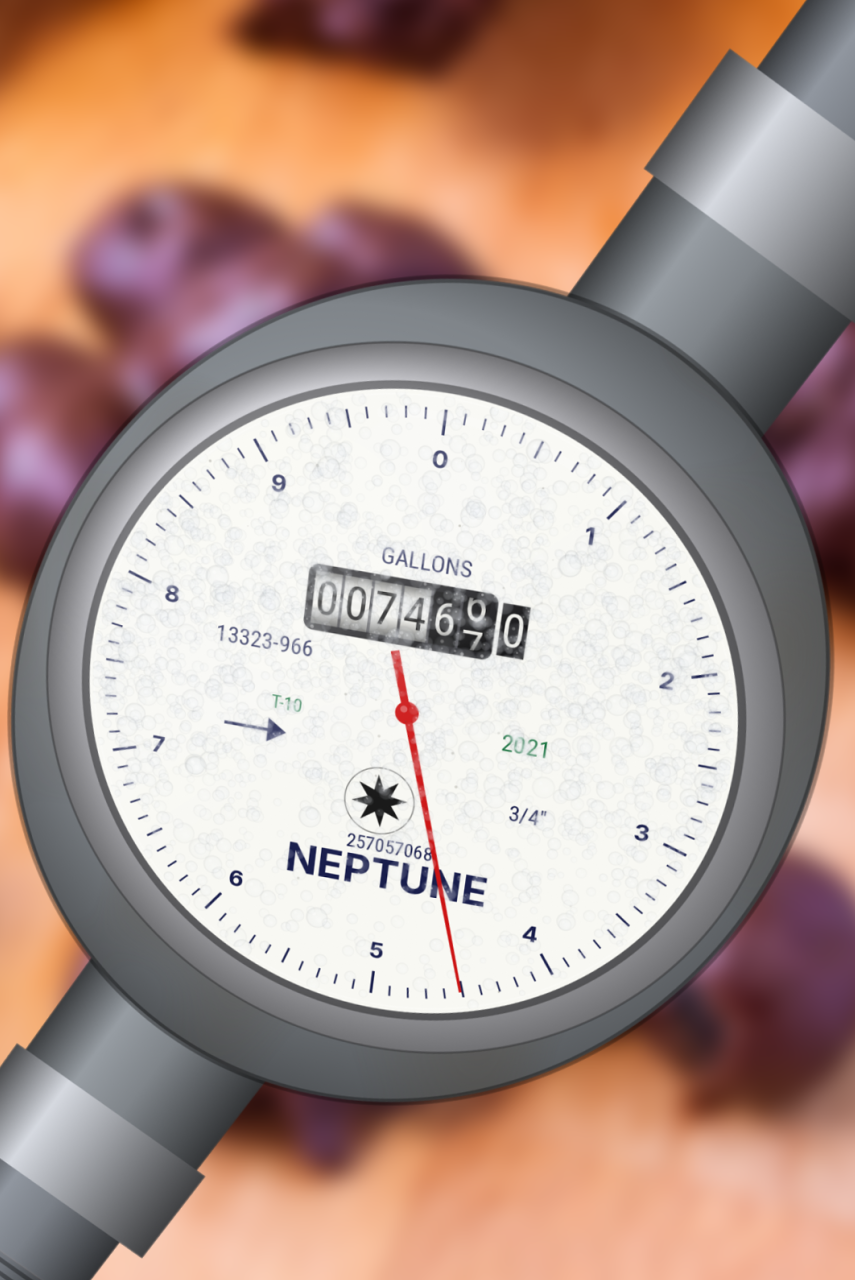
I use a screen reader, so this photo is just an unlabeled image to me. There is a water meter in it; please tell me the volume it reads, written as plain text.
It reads 74664.5 gal
